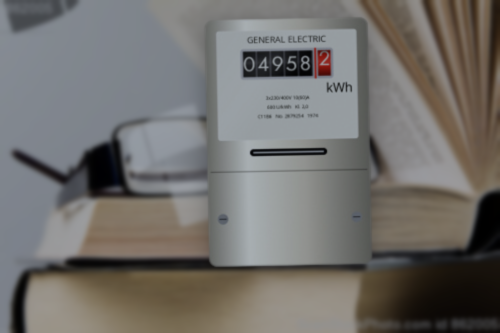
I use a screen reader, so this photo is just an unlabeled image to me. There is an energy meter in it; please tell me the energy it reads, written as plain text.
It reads 4958.2 kWh
